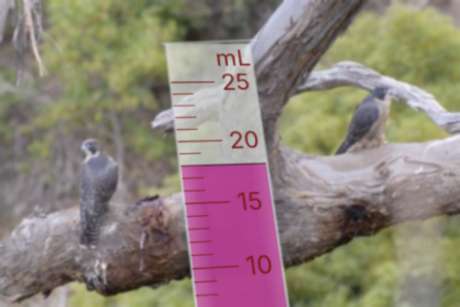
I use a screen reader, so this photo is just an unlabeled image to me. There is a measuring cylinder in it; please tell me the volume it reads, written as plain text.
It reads 18 mL
